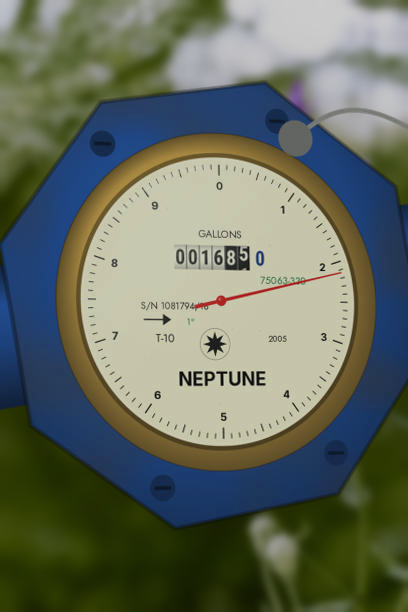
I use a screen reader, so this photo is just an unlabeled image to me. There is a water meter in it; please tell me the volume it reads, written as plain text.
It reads 16852.1 gal
